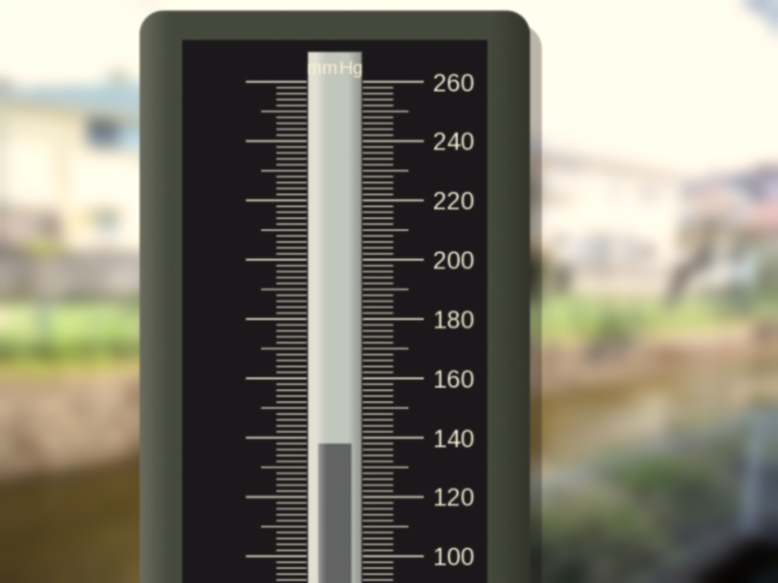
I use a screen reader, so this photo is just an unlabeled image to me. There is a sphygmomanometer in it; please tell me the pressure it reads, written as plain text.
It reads 138 mmHg
